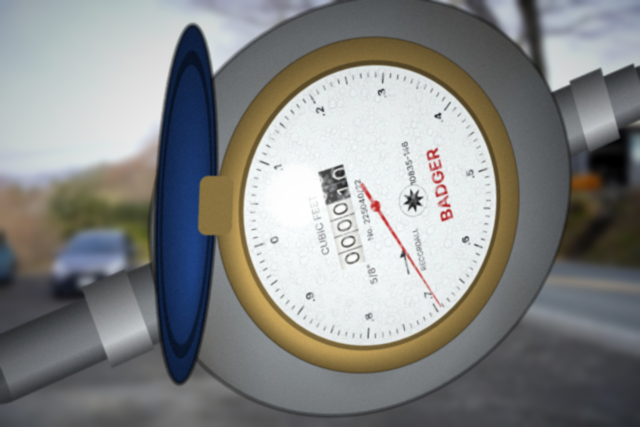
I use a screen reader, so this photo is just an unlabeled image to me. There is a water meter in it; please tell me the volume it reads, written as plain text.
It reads 9.69 ft³
